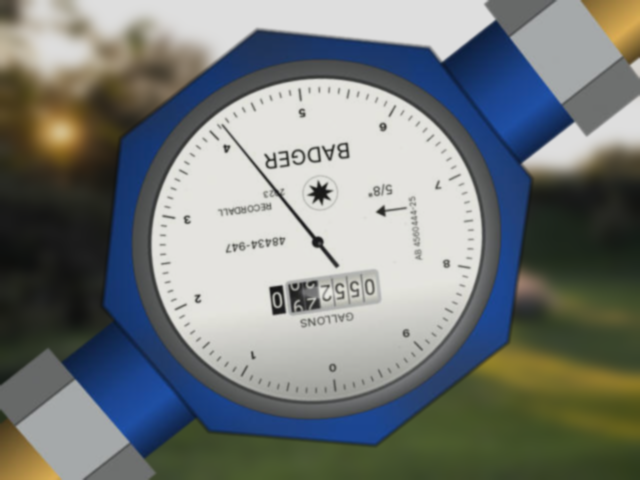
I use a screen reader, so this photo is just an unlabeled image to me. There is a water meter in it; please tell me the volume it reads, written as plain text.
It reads 552294.1 gal
